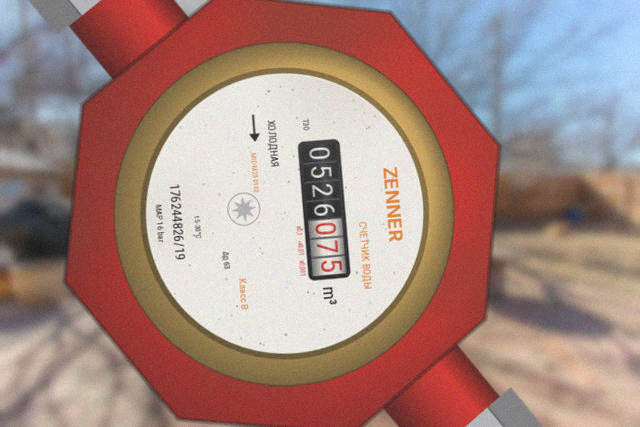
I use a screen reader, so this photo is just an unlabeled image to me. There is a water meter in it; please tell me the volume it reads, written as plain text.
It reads 526.075 m³
